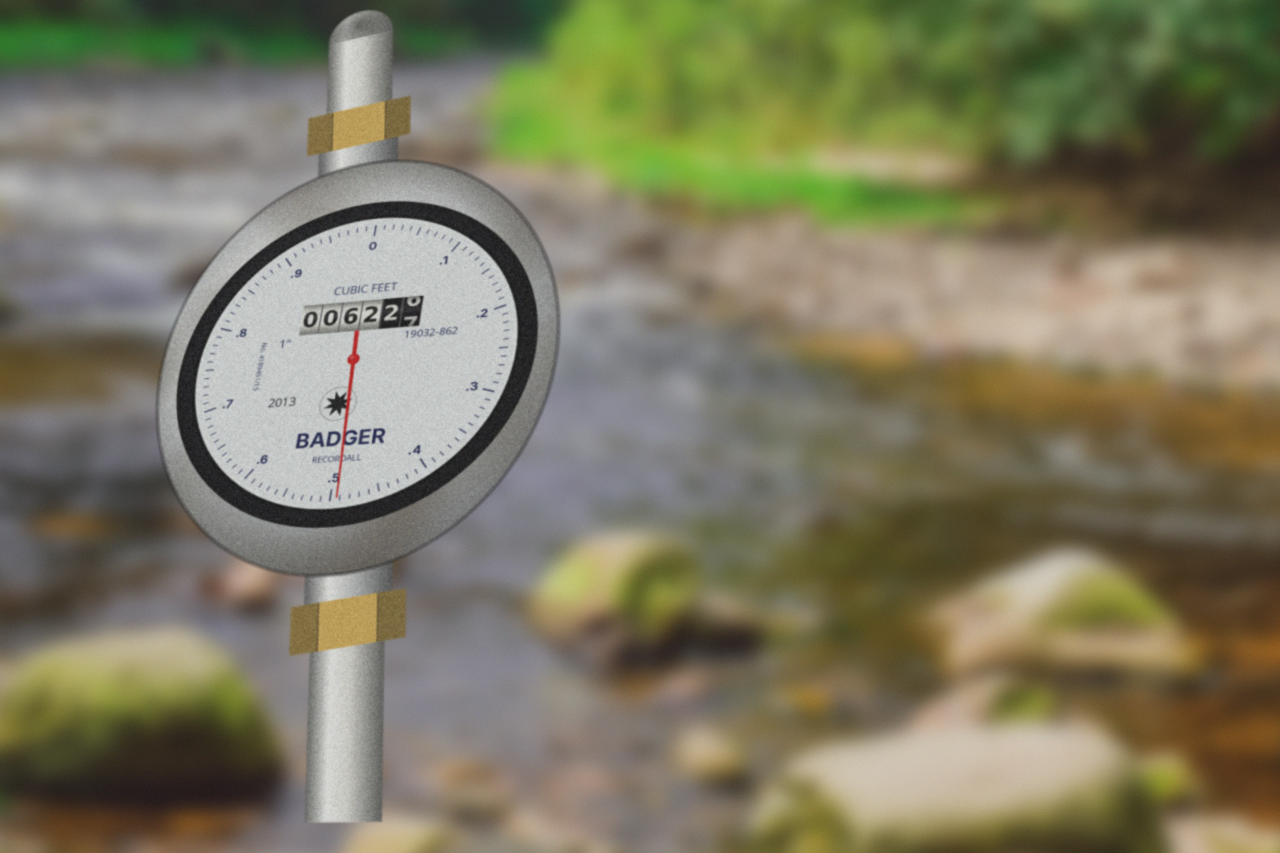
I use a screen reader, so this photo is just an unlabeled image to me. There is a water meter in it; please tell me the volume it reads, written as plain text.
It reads 6226.49 ft³
